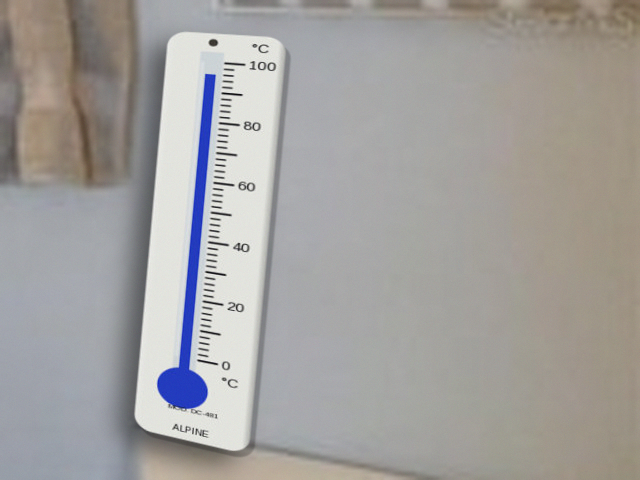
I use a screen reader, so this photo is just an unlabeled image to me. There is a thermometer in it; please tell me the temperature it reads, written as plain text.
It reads 96 °C
